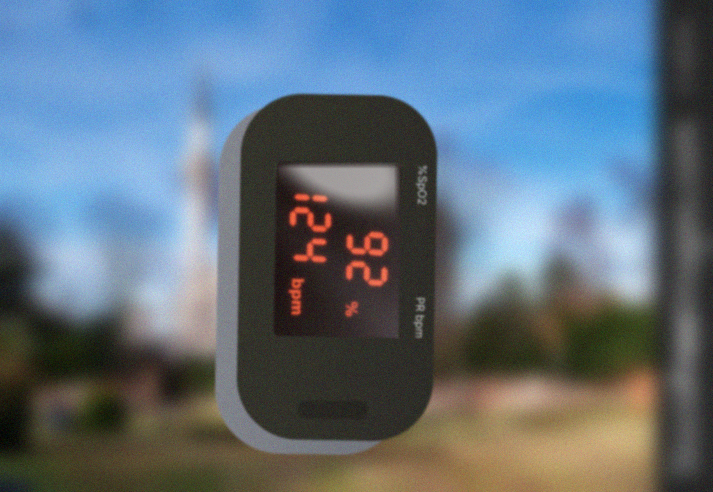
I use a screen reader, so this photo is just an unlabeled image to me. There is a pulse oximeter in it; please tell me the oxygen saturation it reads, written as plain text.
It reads 92 %
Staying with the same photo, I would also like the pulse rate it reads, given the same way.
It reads 124 bpm
